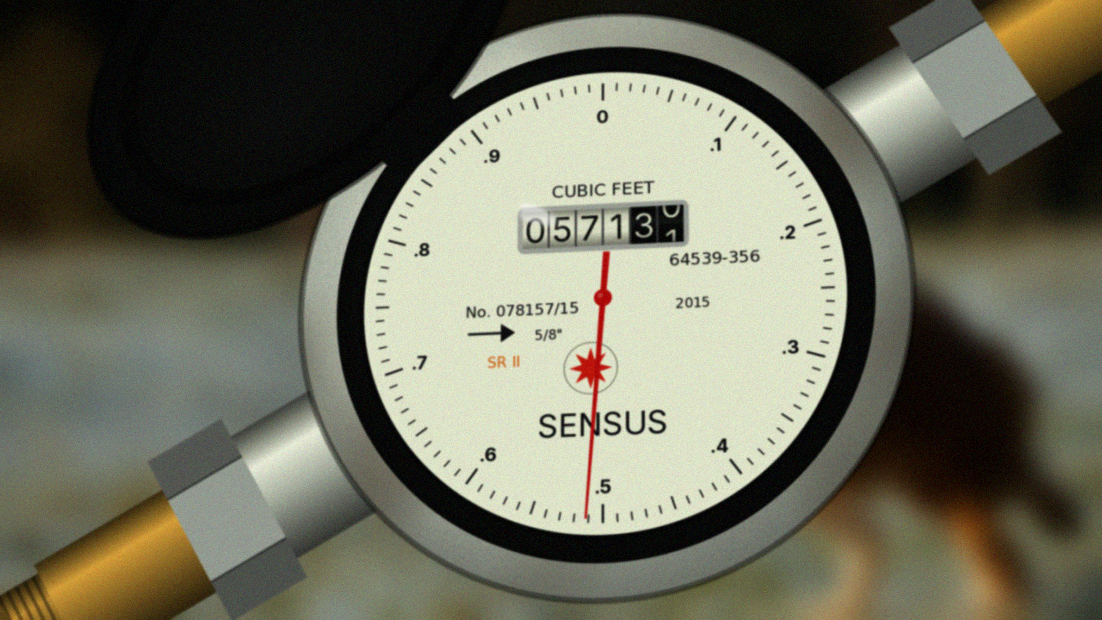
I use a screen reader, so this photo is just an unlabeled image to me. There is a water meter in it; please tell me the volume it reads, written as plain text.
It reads 57130.51 ft³
